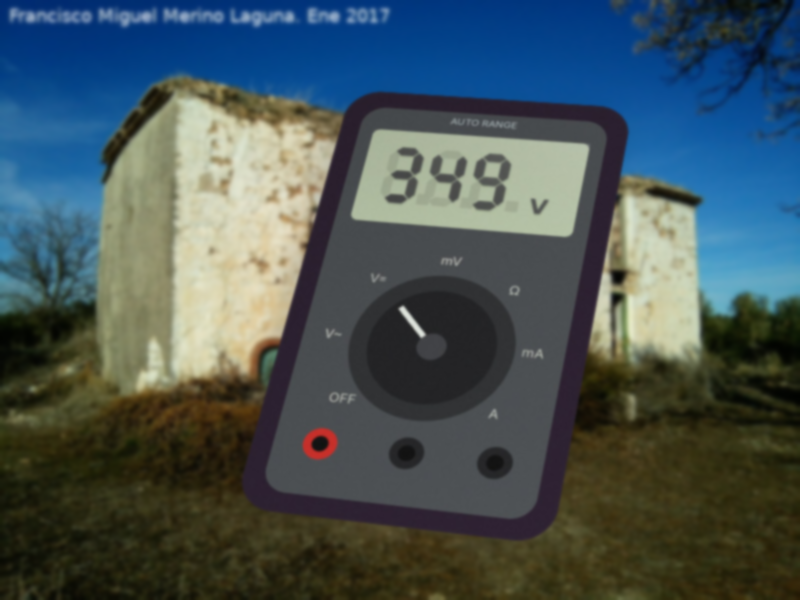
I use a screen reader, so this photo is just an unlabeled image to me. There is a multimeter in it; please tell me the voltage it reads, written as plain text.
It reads 349 V
